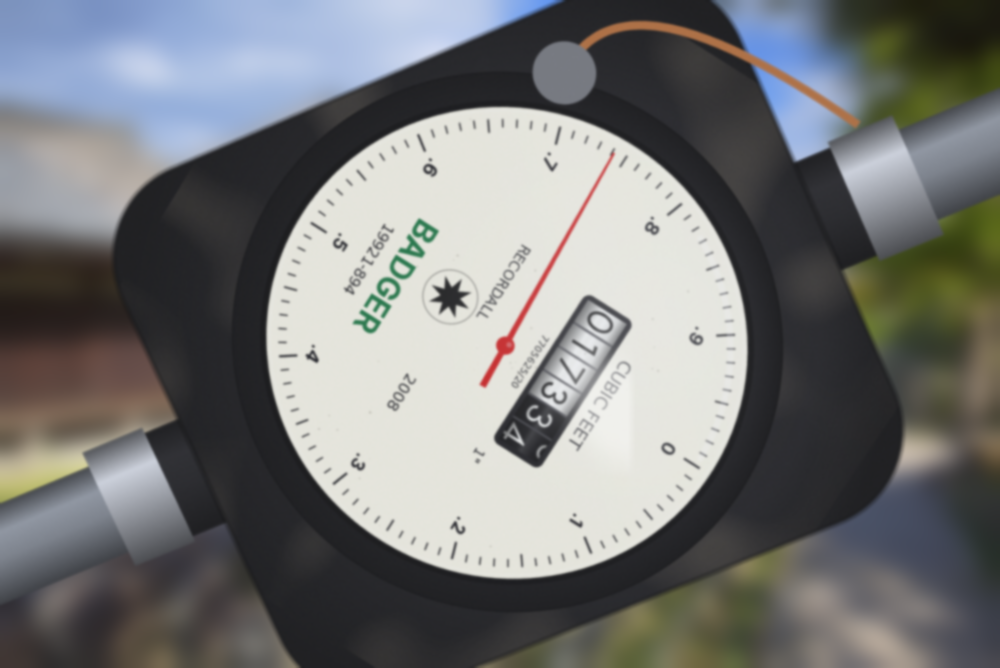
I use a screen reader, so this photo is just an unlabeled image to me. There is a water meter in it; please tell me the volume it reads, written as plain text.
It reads 17333.74 ft³
